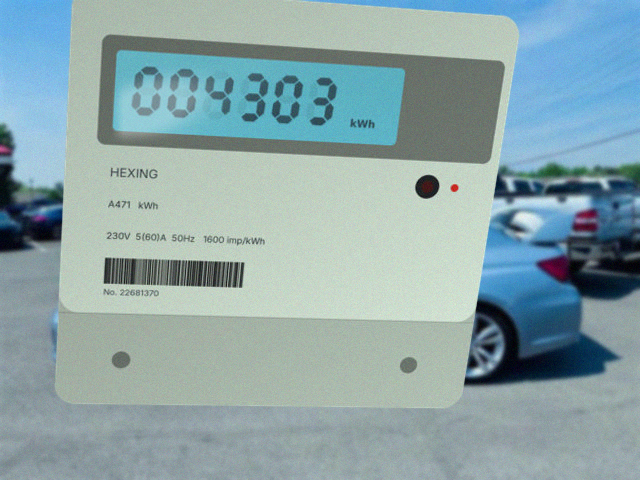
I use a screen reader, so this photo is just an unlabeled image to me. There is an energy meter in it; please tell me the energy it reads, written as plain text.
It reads 4303 kWh
